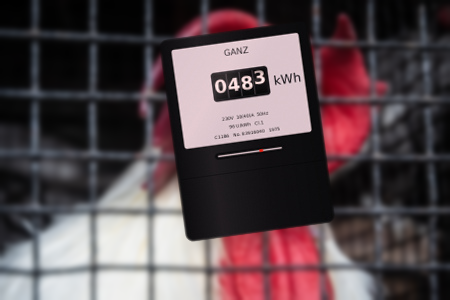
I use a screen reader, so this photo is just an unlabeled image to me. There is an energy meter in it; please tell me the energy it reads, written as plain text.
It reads 483 kWh
